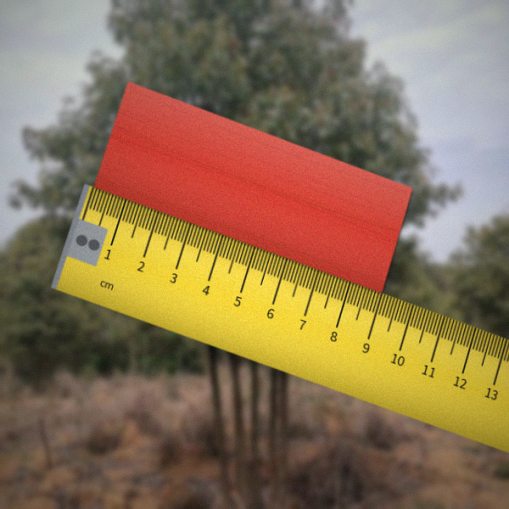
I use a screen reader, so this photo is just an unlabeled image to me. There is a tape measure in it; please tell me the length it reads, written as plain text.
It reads 9 cm
